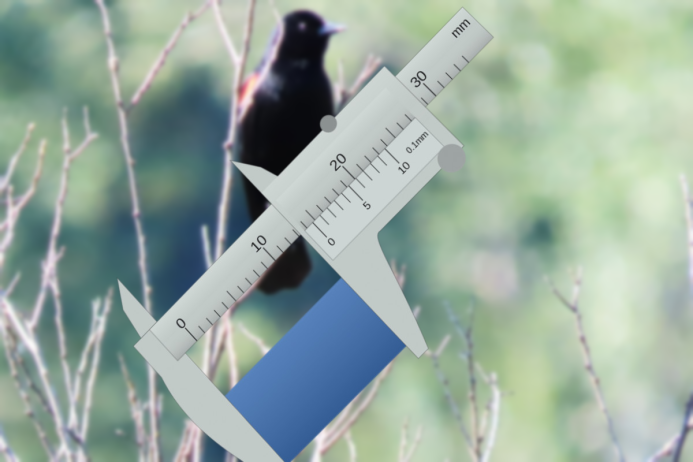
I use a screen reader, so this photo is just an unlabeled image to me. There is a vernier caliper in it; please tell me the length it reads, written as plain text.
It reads 14.7 mm
